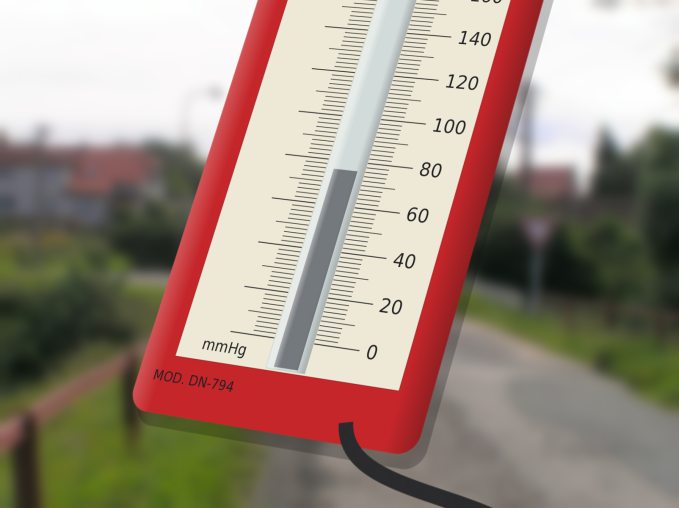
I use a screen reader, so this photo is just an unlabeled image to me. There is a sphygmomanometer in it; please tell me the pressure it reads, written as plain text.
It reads 76 mmHg
